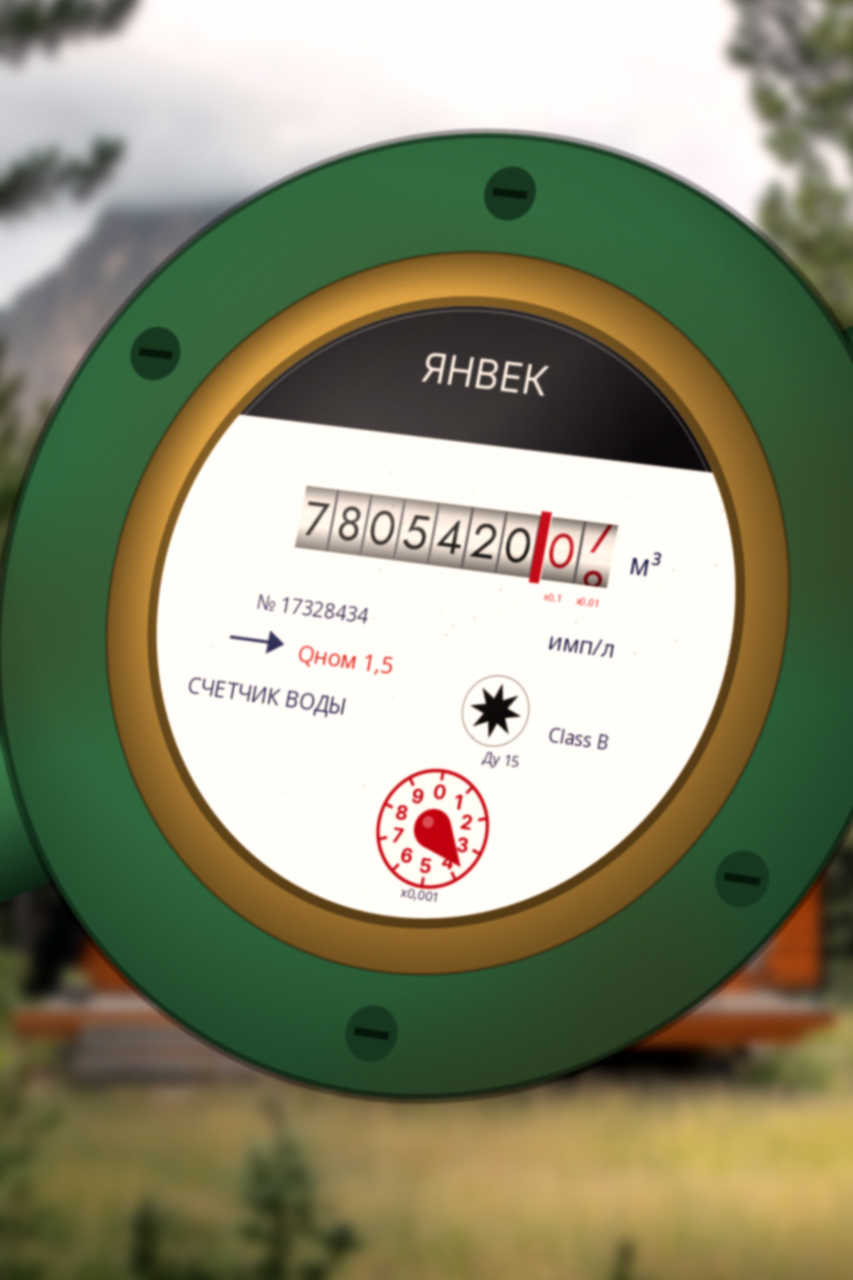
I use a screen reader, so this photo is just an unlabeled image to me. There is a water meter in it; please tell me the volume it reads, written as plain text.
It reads 7805420.073 m³
